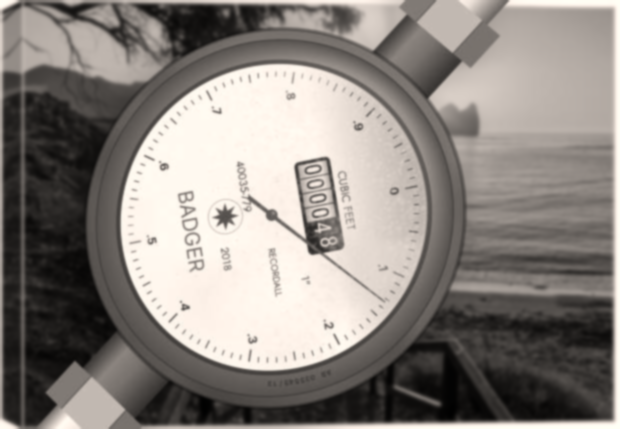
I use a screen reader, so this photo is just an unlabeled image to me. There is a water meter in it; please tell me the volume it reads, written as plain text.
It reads 48.13 ft³
